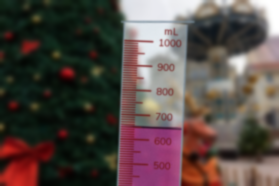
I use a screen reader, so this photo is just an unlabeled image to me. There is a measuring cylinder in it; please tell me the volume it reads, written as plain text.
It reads 650 mL
